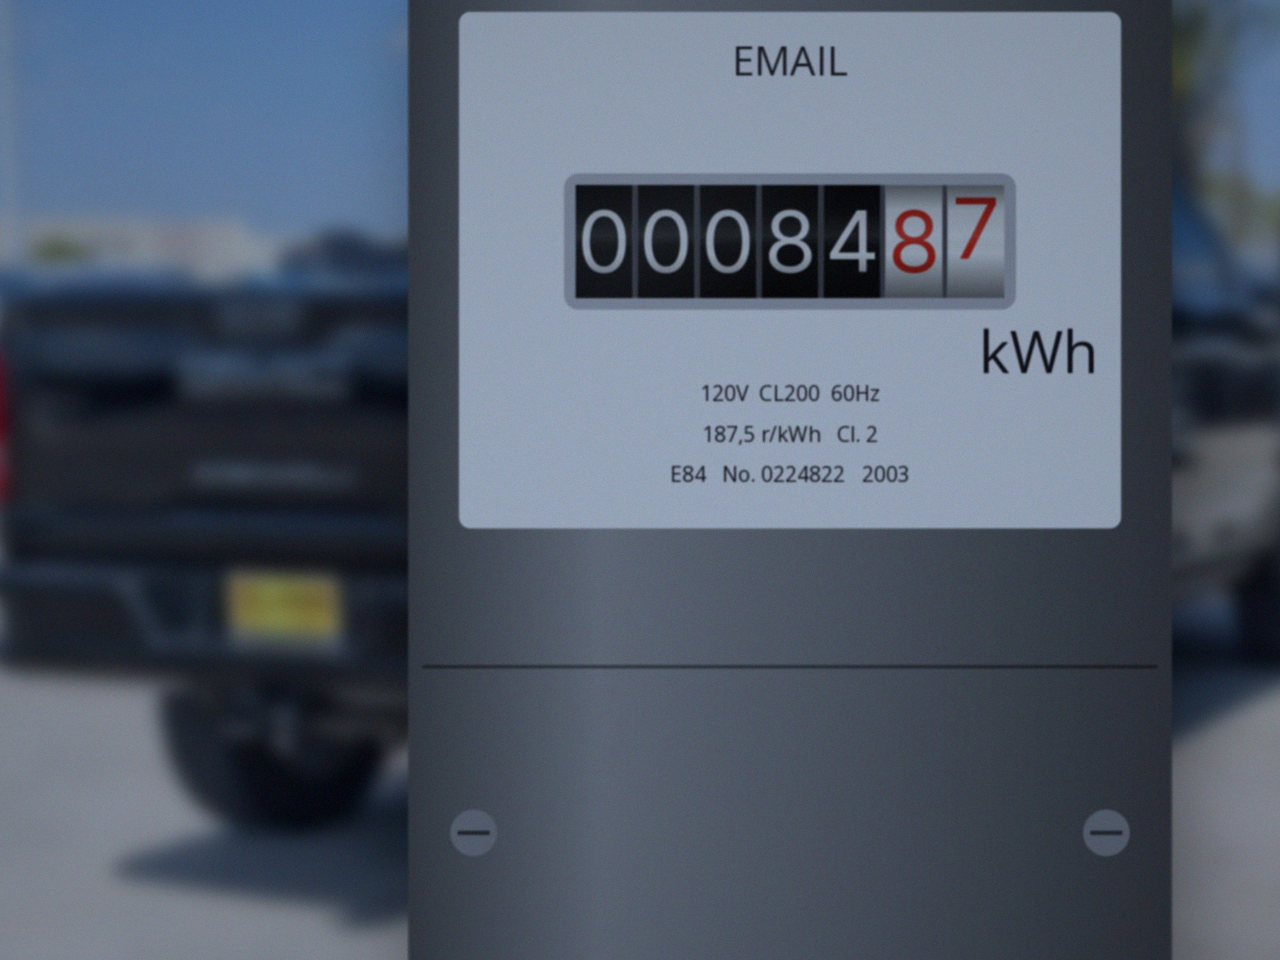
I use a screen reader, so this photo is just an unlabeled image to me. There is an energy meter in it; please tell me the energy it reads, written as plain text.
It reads 84.87 kWh
